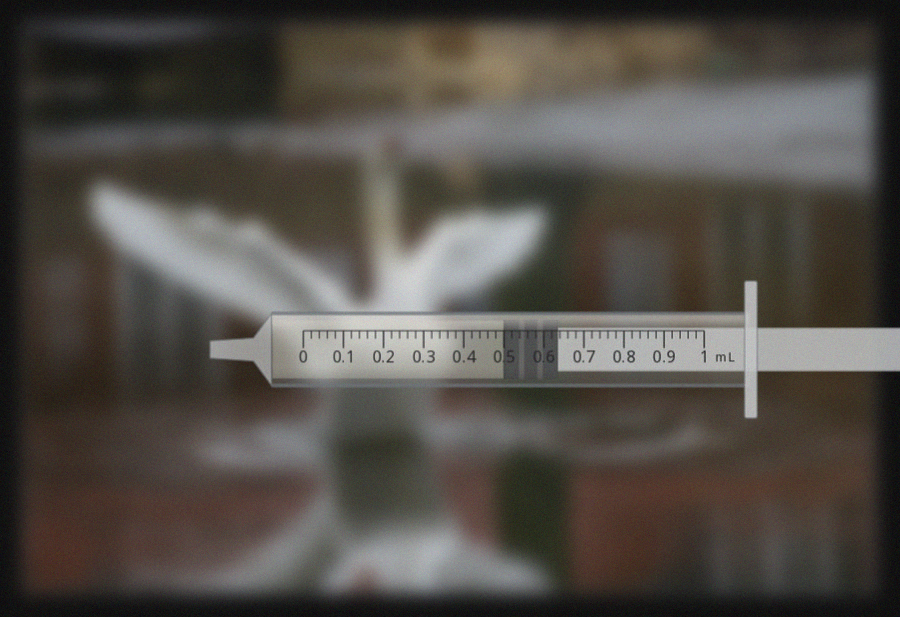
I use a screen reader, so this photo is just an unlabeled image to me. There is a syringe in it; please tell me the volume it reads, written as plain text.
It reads 0.5 mL
